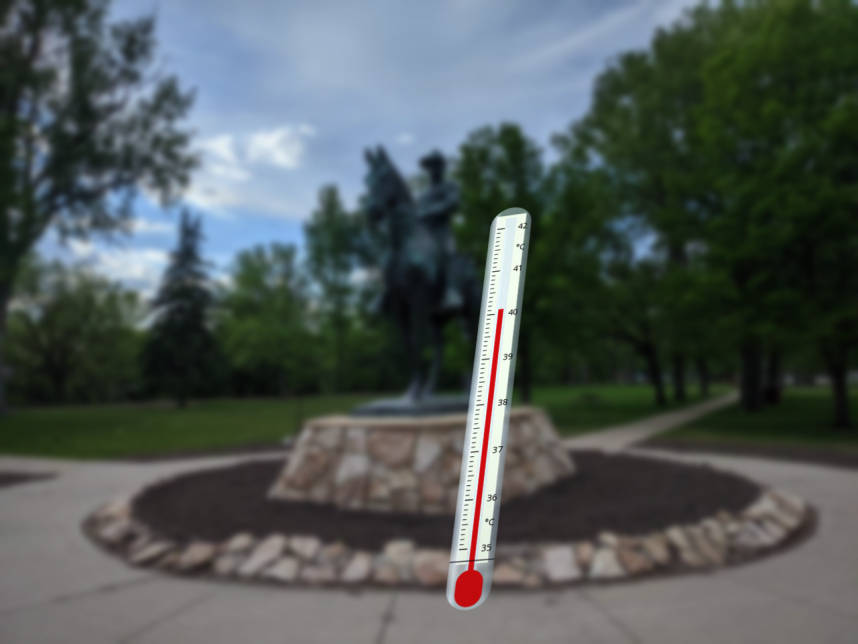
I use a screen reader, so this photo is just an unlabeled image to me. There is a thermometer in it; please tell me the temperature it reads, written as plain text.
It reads 40.1 °C
